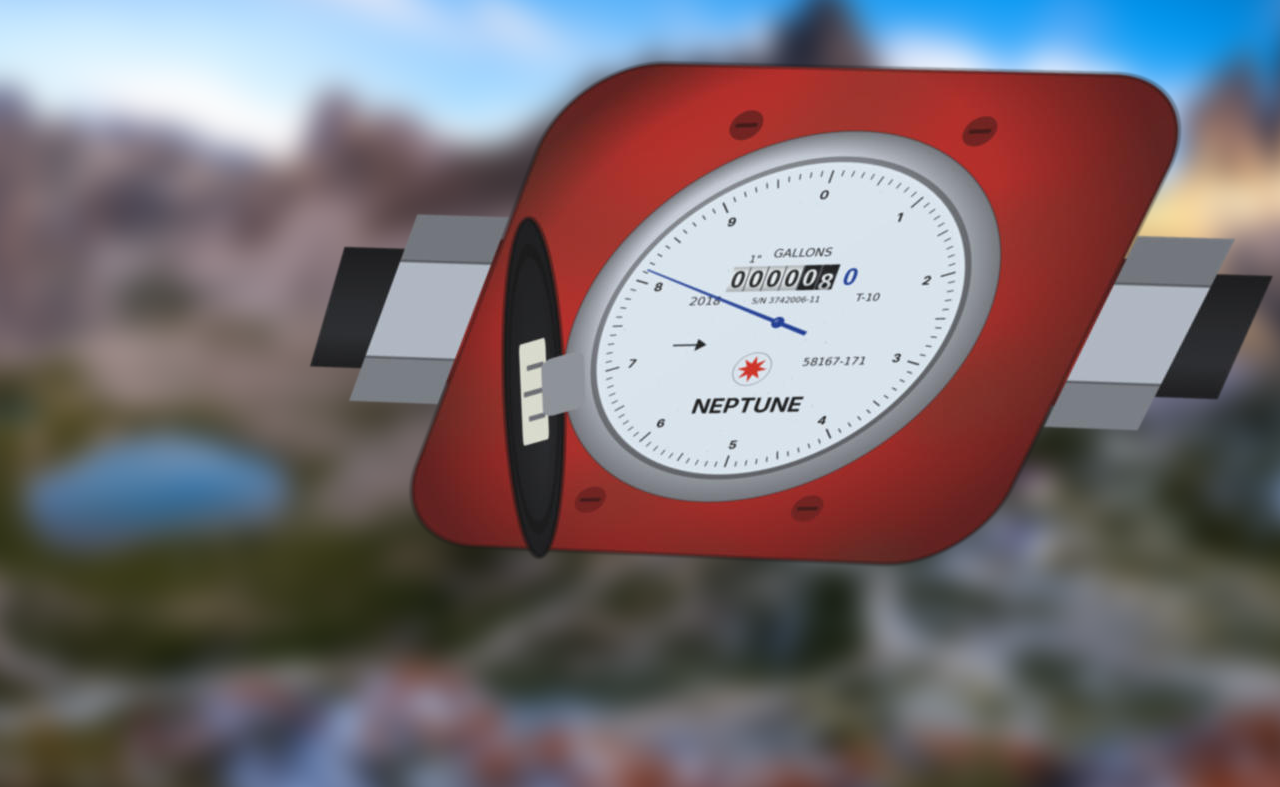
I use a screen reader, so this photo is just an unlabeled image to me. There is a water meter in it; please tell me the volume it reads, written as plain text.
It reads 78.1 gal
